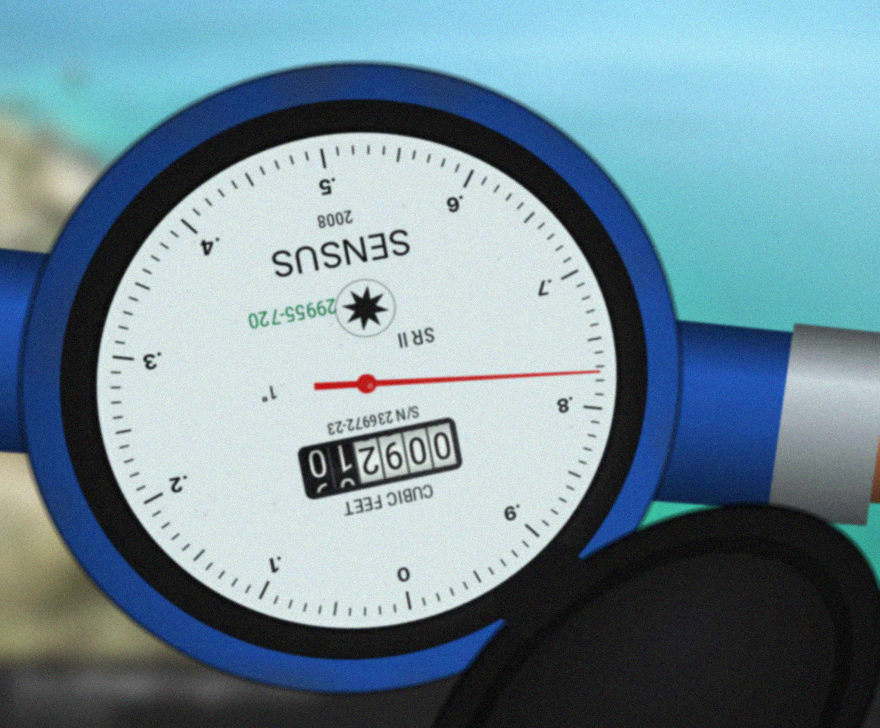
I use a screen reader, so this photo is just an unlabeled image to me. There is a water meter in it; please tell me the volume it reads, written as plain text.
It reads 9209.77 ft³
